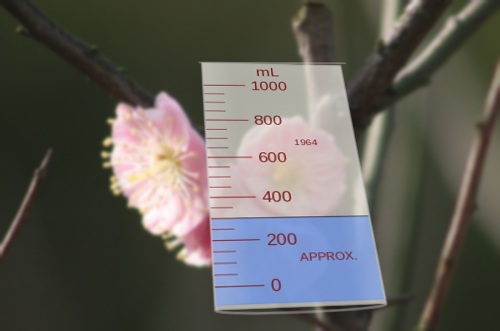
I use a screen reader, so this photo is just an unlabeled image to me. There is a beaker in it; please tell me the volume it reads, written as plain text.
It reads 300 mL
